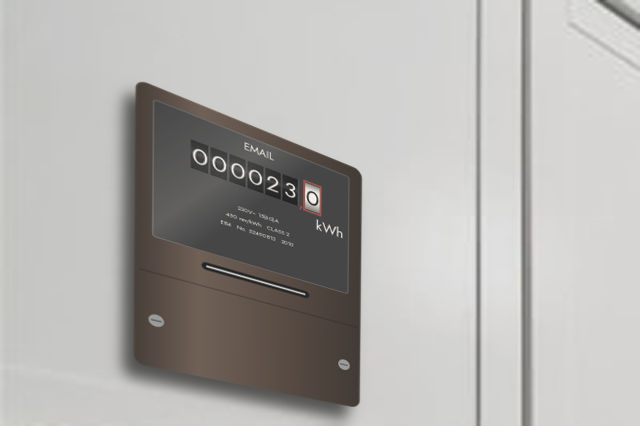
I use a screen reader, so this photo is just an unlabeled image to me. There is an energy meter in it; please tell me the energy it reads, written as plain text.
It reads 23.0 kWh
